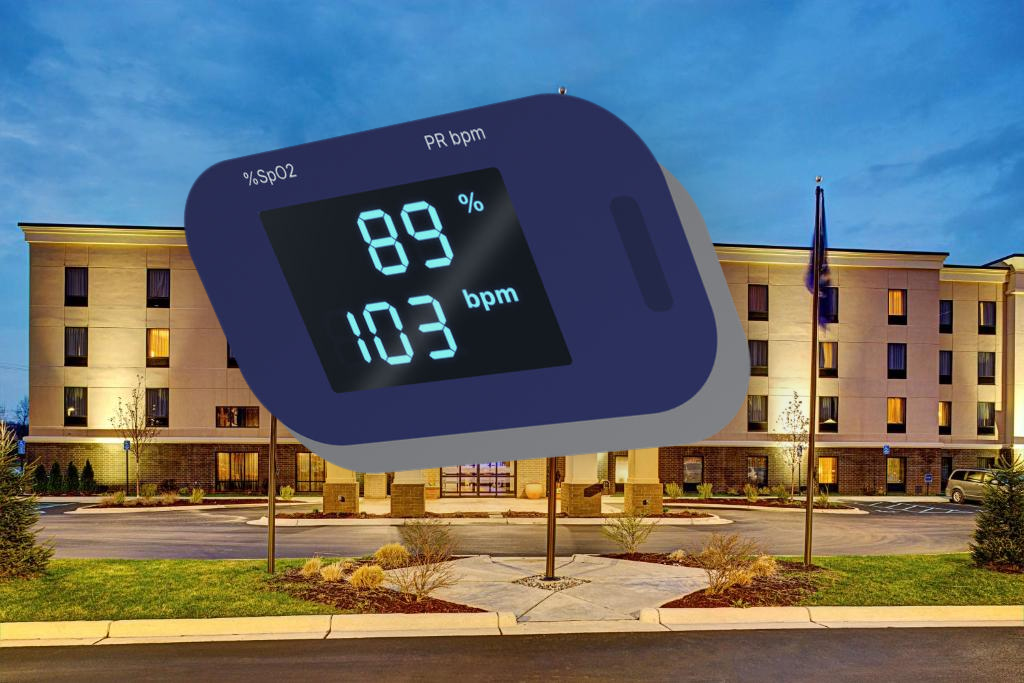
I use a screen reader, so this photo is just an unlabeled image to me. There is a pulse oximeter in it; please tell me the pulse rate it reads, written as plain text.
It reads 103 bpm
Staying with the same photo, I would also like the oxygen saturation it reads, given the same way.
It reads 89 %
